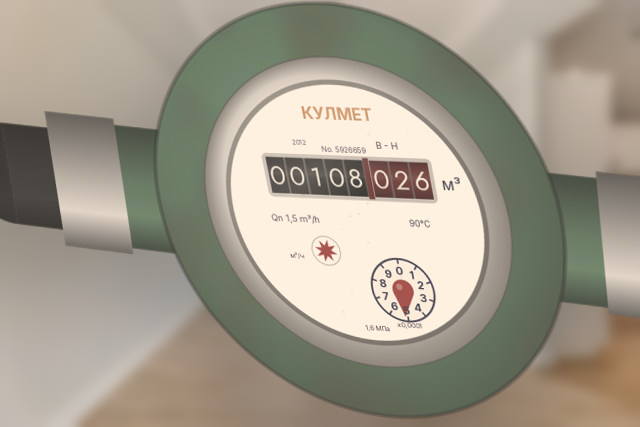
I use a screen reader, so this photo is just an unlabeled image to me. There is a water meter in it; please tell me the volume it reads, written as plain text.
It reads 108.0265 m³
